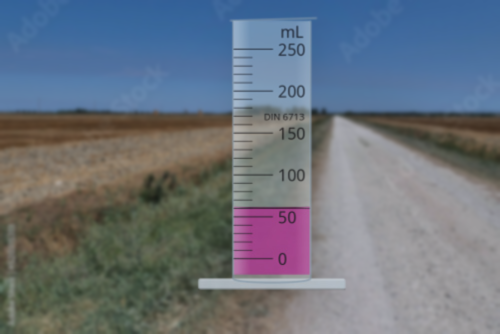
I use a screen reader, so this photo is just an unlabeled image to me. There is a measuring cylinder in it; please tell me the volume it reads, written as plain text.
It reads 60 mL
